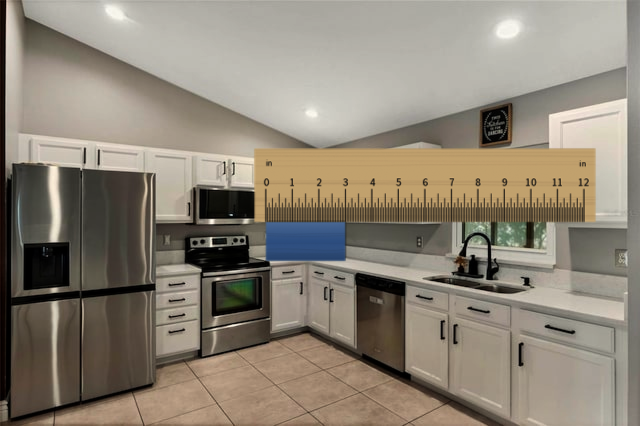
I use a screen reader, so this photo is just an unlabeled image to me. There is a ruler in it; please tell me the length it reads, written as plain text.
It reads 3 in
